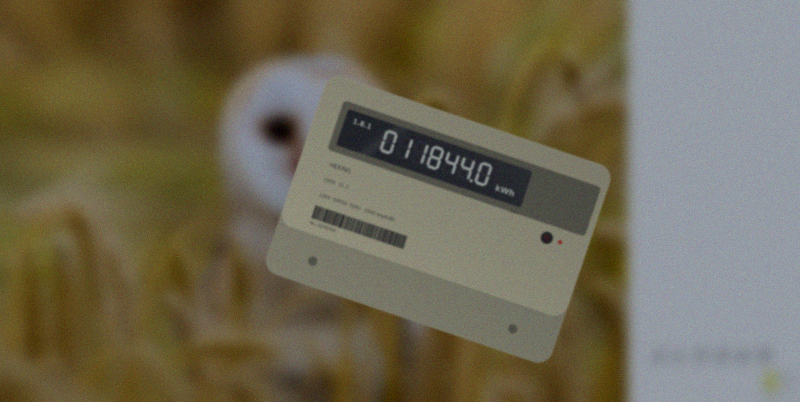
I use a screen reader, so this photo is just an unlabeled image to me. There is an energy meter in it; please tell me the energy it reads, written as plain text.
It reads 11844.0 kWh
